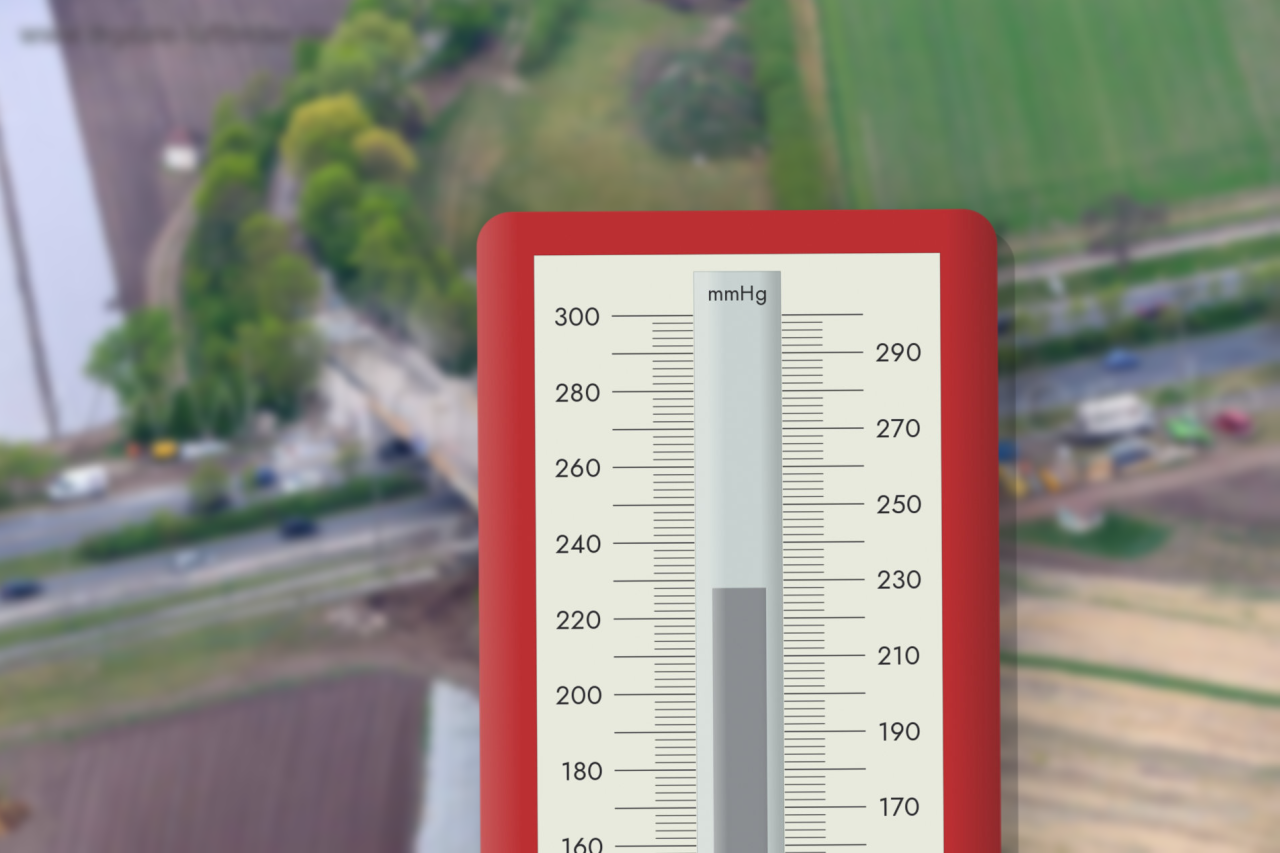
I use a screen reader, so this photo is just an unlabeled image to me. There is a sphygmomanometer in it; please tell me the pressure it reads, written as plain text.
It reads 228 mmHg
